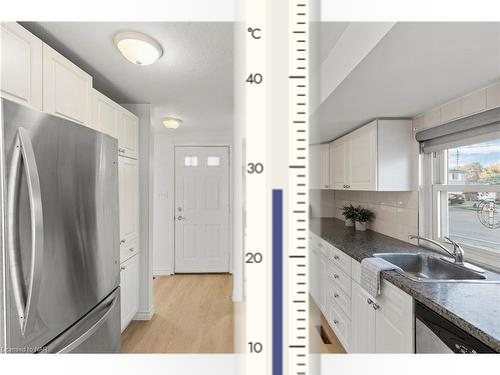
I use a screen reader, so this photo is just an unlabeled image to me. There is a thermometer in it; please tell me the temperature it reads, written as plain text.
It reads 27.5 °C
